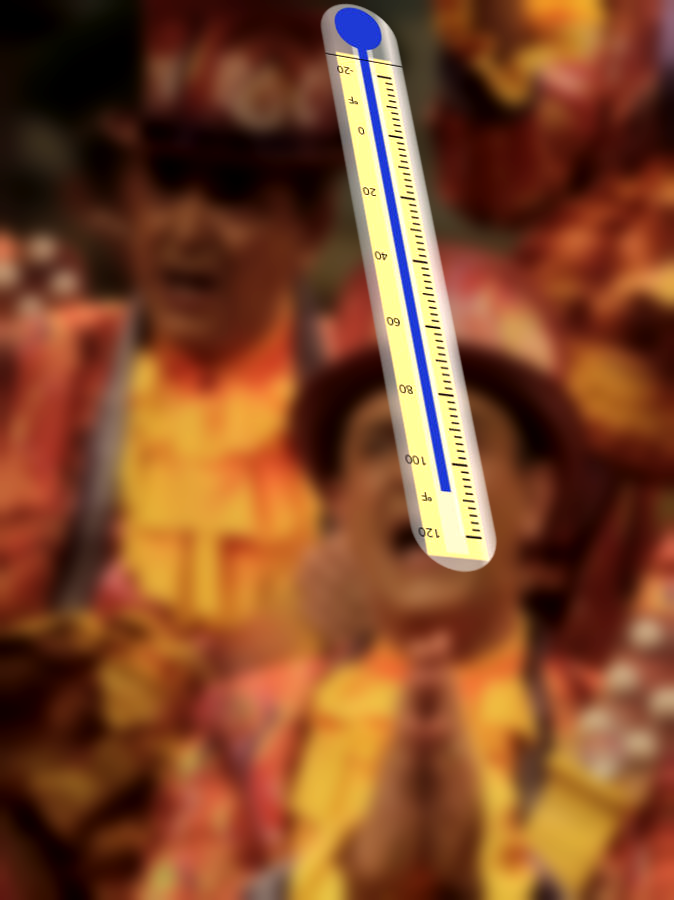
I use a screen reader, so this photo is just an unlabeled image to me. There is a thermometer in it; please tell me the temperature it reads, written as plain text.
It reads 108 °F
